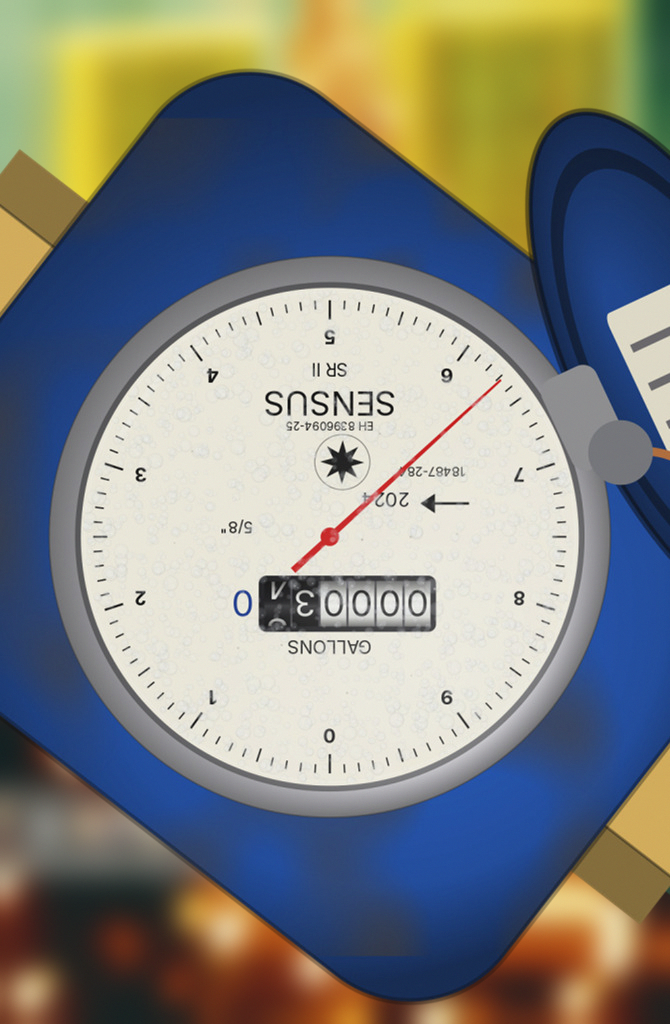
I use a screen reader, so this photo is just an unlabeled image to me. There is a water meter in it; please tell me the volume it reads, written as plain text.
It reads 336.3 gal
